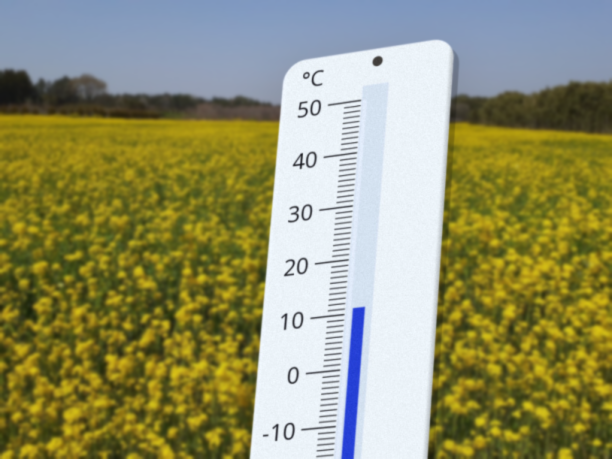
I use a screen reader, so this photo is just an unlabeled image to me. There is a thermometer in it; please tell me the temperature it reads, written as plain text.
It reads 11 °C
